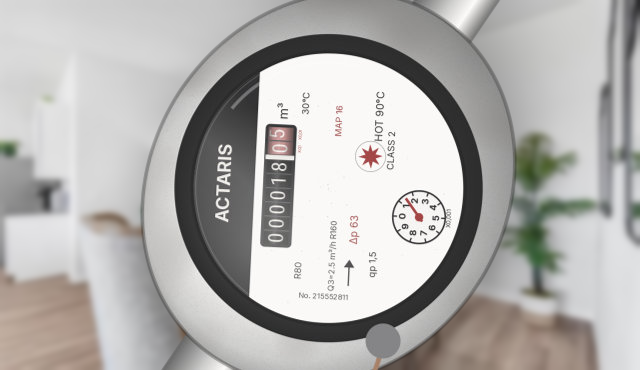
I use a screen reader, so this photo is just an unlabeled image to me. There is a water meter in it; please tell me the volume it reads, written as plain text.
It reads 18.051 m³
